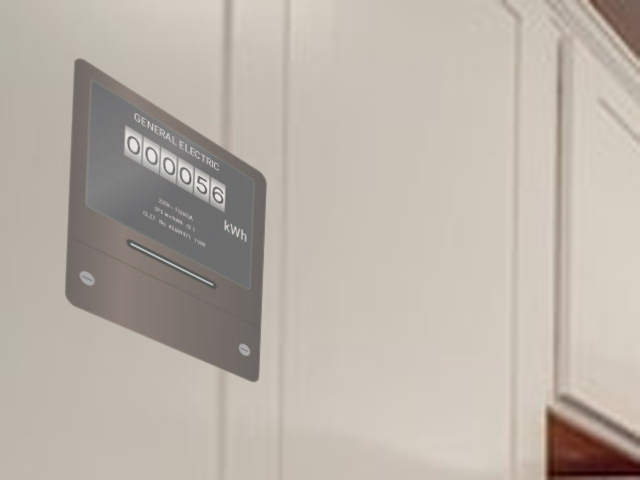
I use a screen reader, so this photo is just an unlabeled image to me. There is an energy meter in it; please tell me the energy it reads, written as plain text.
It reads 56 kWh
